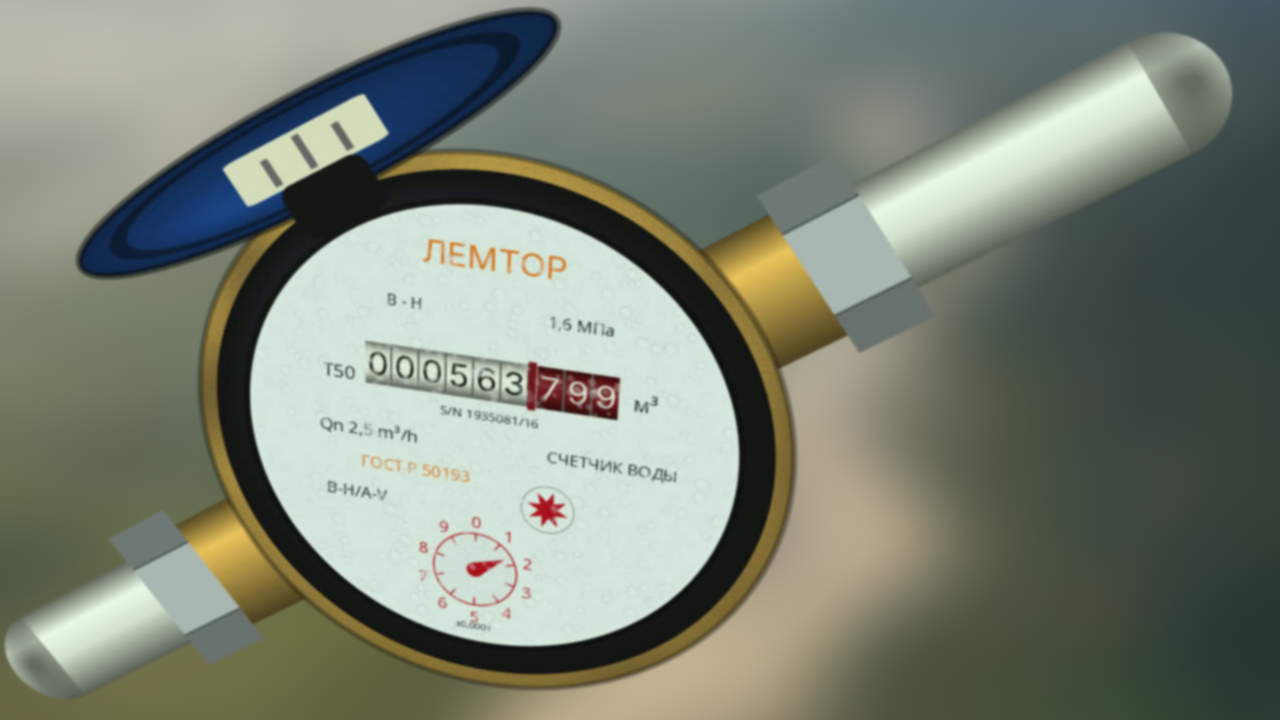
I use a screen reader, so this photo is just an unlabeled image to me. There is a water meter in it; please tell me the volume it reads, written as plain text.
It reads 563.7991 m³
